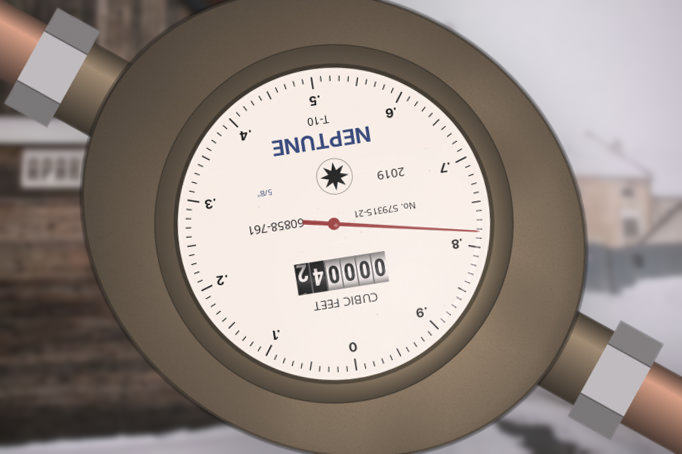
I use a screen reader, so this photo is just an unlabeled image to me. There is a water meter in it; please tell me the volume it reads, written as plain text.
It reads 41.78 ft³
